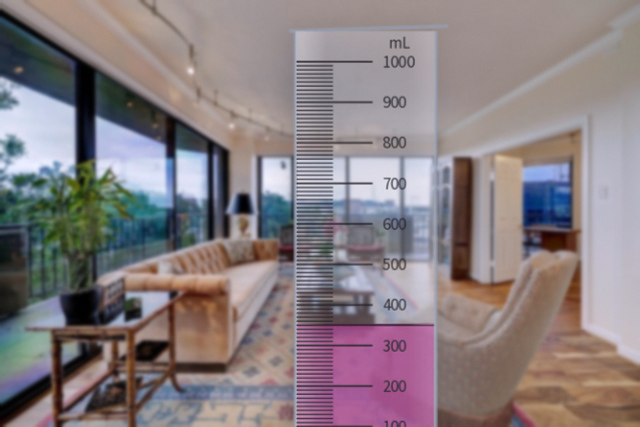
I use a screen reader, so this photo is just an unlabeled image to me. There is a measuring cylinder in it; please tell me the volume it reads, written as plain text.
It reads 350 mL
